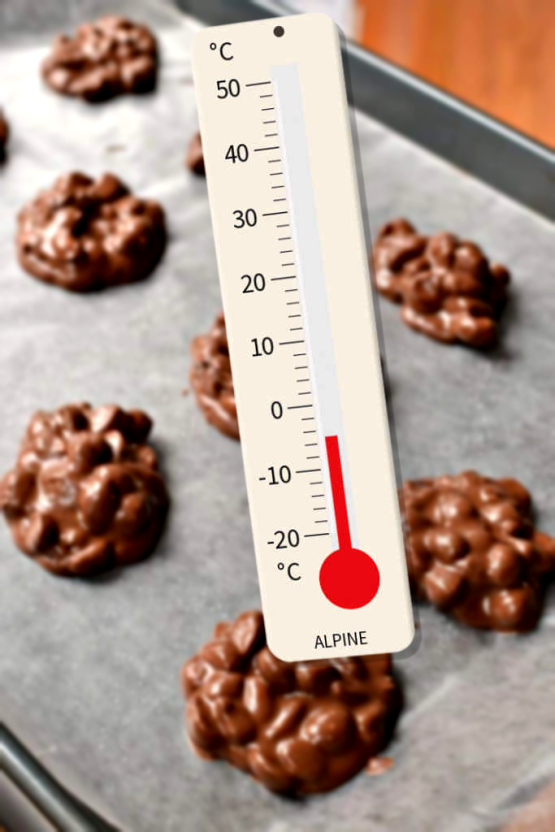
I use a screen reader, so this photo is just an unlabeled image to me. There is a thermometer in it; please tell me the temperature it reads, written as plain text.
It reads -5 °C
